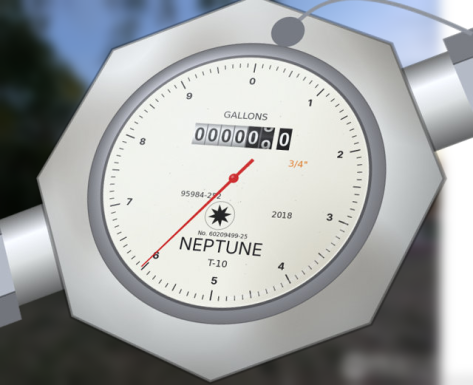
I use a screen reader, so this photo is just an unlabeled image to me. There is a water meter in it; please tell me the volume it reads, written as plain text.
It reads 86.0 gal
